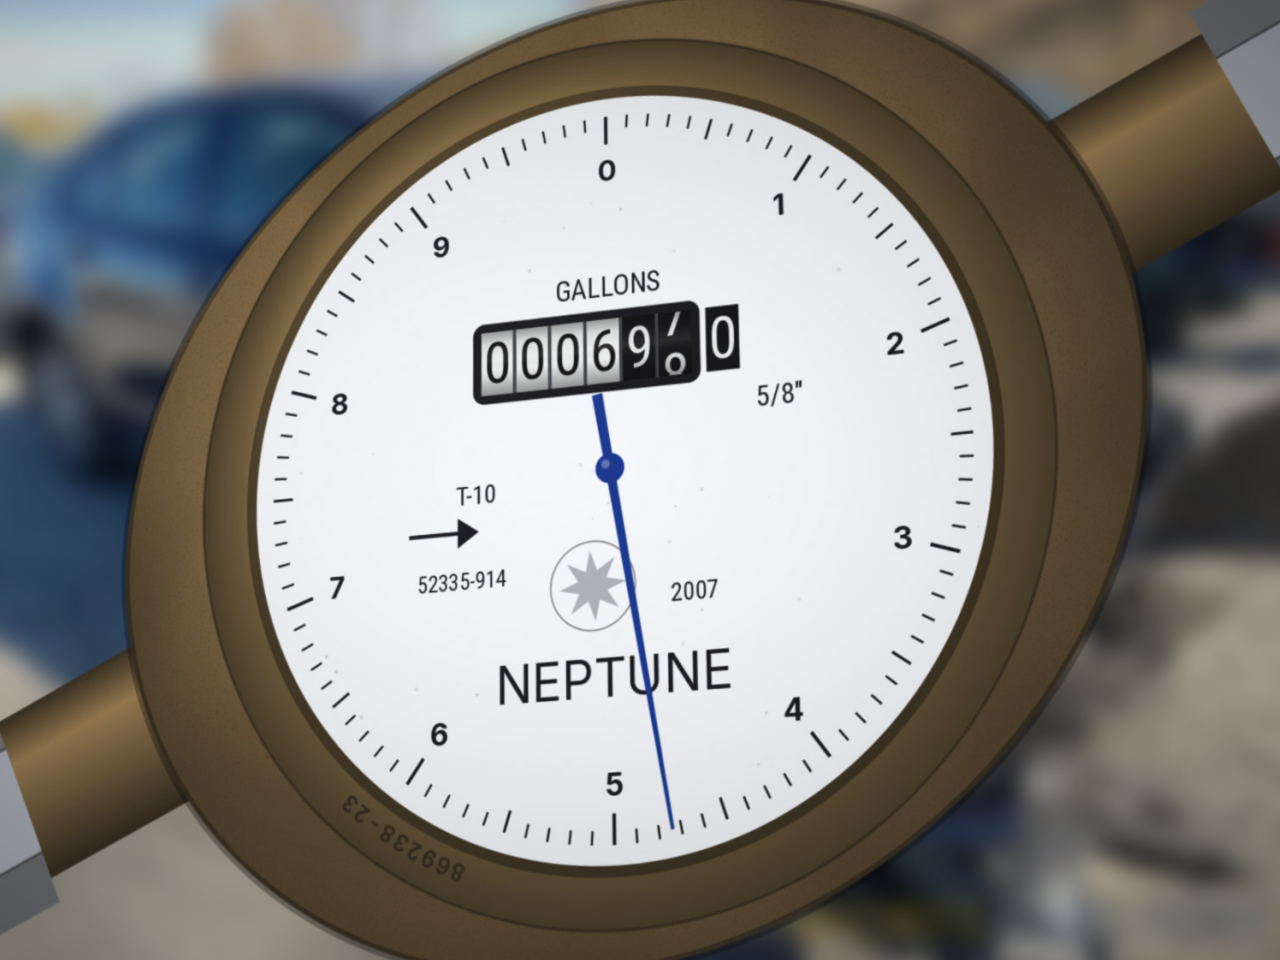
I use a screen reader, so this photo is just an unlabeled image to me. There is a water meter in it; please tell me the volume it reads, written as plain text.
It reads 6974.7 gal
